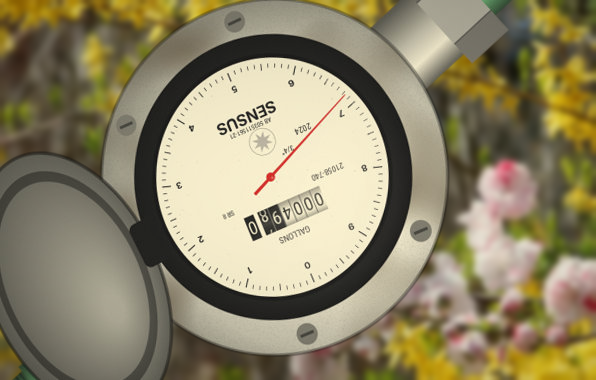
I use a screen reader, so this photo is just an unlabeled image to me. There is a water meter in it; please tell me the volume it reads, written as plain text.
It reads 4976.8 gal
